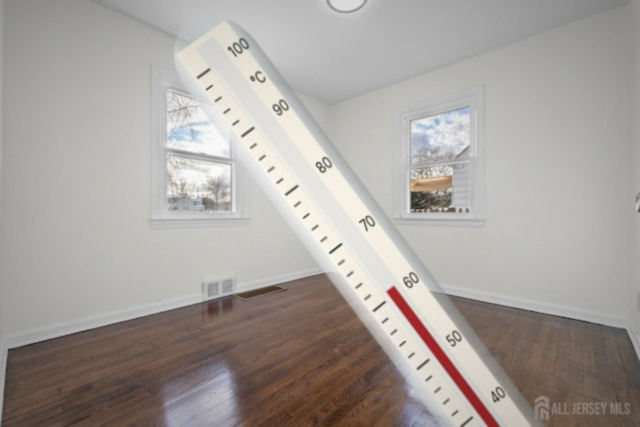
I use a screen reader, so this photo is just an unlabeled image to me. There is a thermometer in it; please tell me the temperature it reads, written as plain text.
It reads 61 °C
